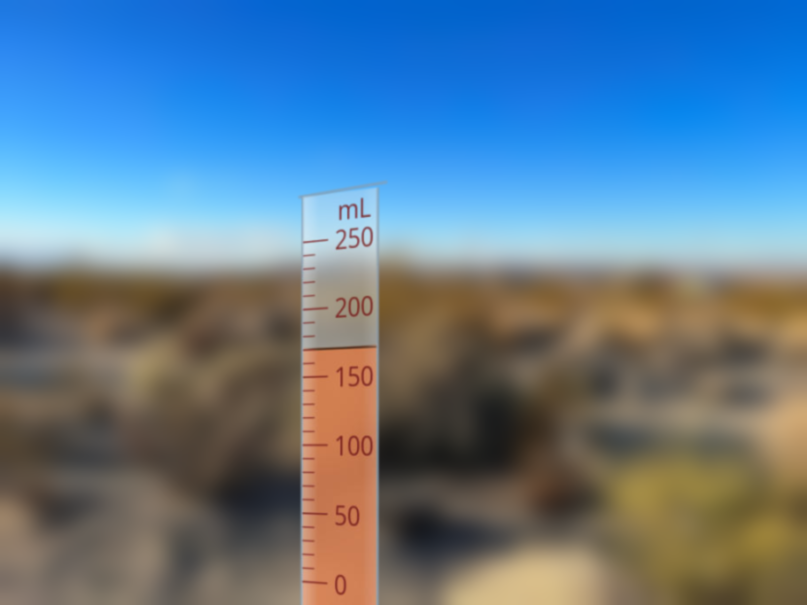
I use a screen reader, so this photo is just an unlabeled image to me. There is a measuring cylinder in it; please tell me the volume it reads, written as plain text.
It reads 170 mL
